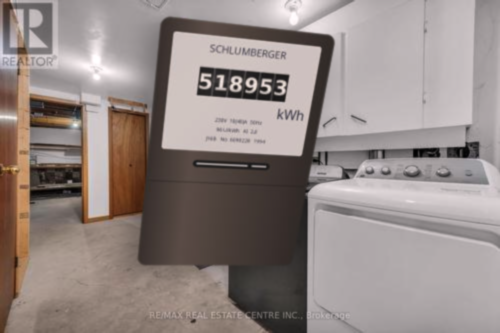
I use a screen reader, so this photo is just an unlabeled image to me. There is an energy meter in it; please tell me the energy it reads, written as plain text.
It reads 518953 kWh
